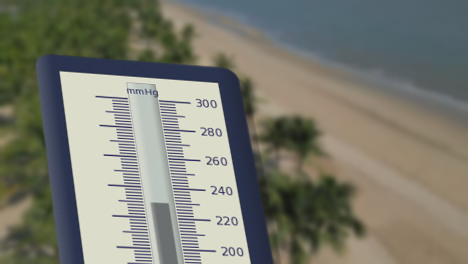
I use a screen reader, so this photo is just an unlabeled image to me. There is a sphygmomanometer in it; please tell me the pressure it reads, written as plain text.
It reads 230 mmHg
